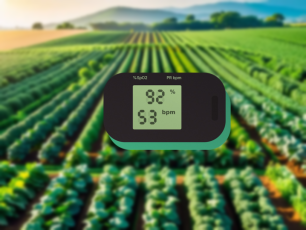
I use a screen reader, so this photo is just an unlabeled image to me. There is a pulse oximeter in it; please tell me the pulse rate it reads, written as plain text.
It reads 53 bpm
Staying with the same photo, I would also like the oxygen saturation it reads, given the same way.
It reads 92 %
